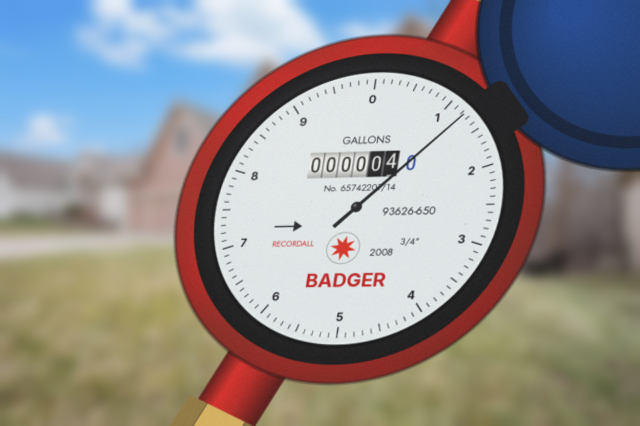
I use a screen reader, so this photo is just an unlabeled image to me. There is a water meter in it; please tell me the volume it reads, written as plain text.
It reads 41.2 gal
